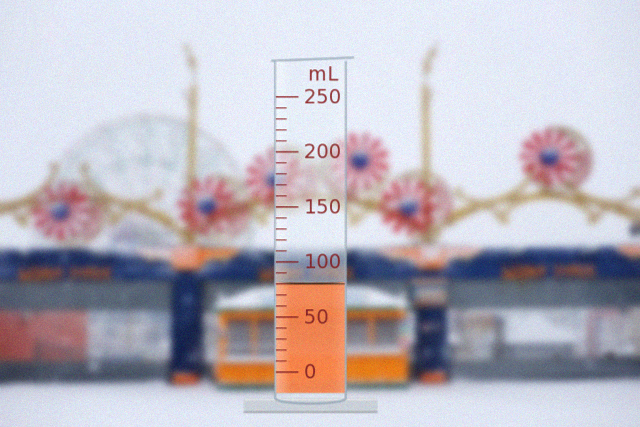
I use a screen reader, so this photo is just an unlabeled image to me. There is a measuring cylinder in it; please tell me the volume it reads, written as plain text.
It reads 80 mL
